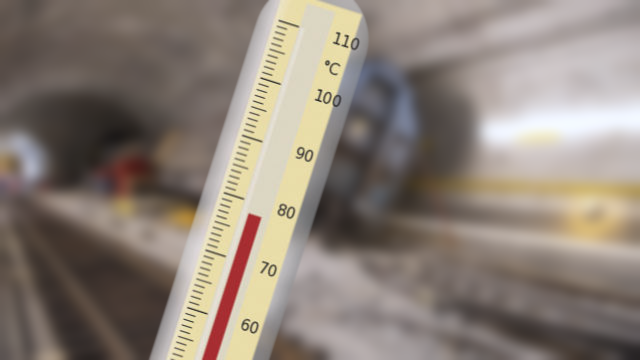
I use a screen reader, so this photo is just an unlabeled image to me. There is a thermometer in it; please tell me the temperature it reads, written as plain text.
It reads 78 °C
